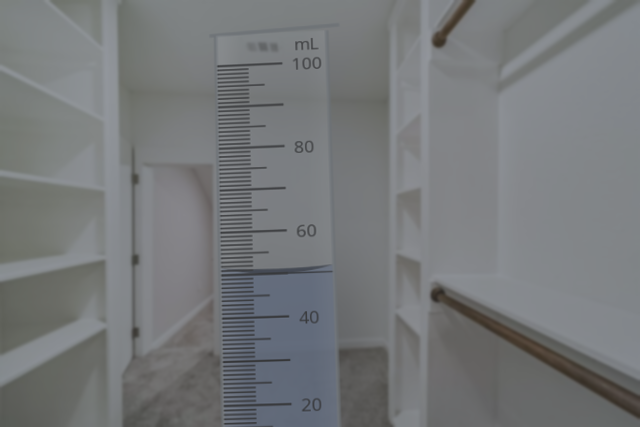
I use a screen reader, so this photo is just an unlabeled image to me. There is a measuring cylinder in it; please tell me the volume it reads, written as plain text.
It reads 50 mL
